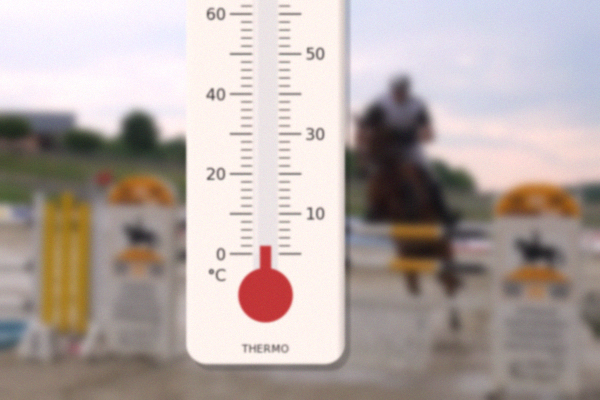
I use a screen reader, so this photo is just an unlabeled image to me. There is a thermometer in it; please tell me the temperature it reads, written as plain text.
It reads 2 °C
